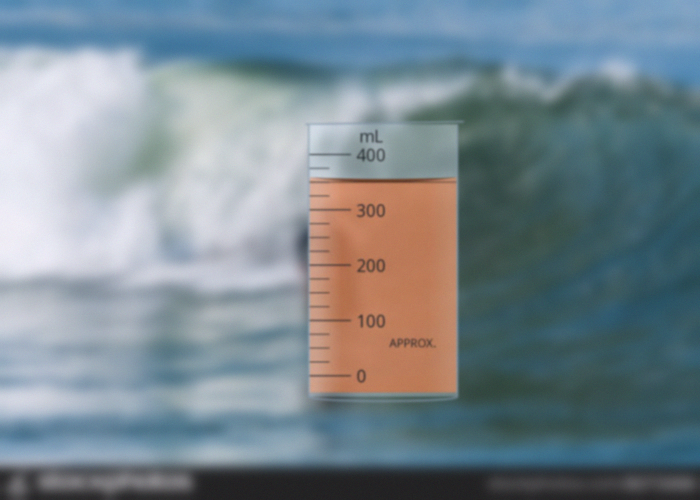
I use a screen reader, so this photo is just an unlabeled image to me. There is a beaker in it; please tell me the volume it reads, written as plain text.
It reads 350 mL
